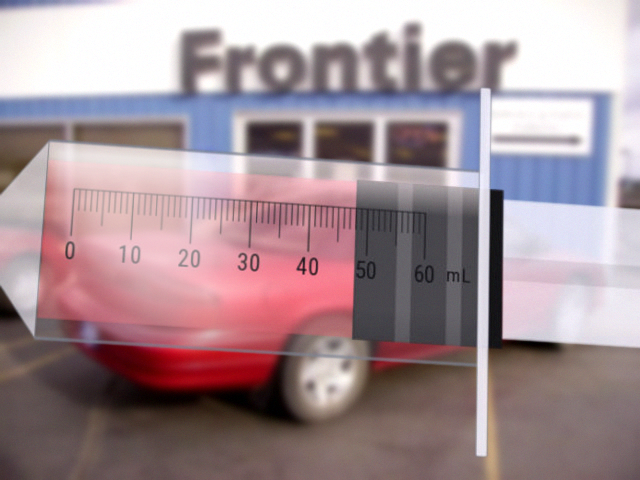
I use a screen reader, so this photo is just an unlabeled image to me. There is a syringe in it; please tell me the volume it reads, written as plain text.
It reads 48 mL
